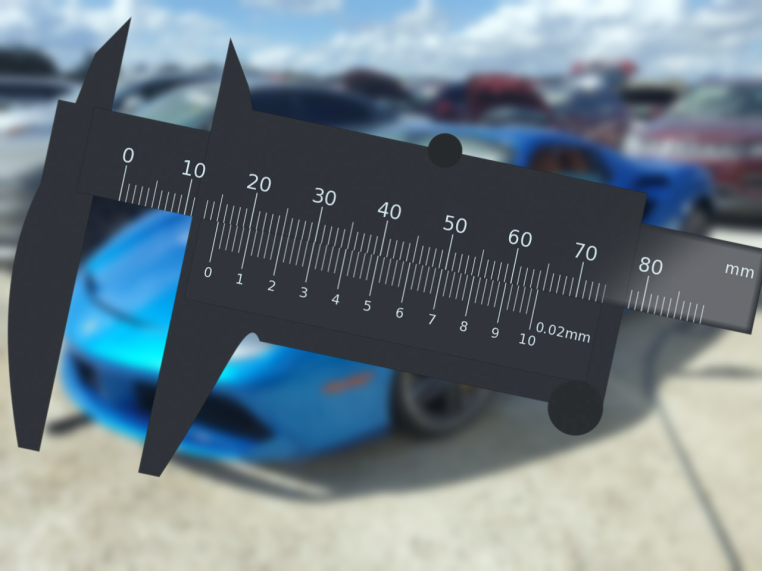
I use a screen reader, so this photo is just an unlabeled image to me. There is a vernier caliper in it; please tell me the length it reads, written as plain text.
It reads 15.2 mm
